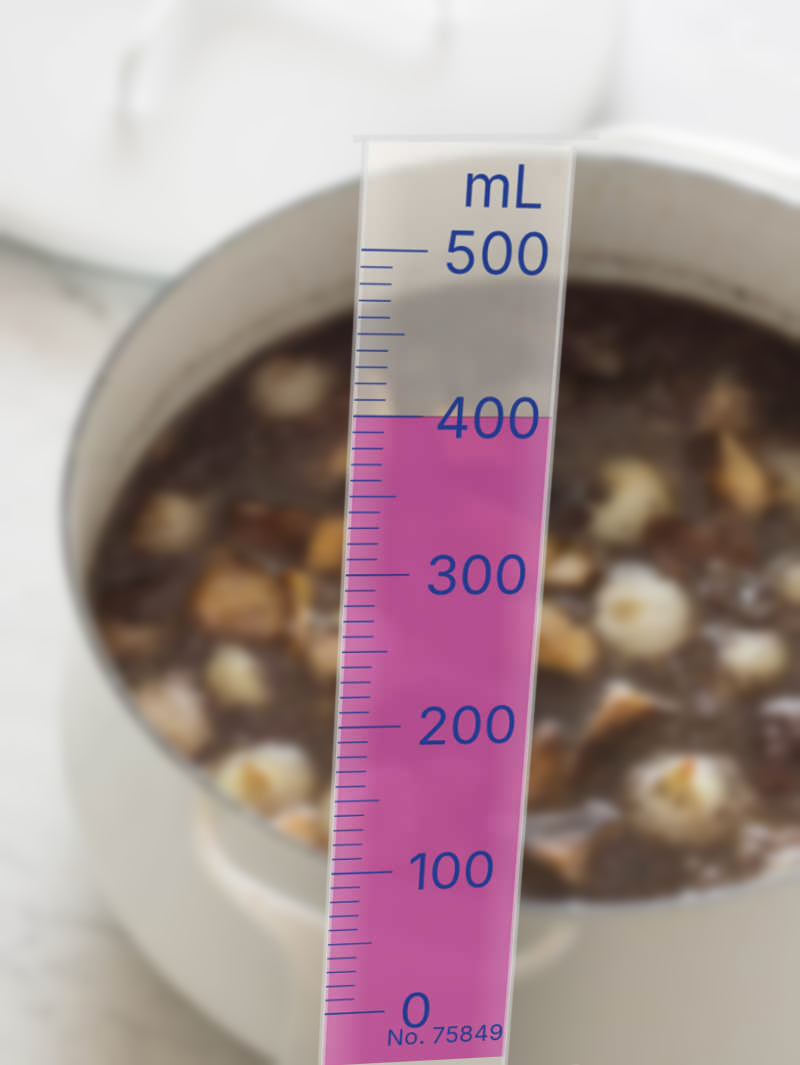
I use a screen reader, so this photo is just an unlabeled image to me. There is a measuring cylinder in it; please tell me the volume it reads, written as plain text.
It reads 400 mL
